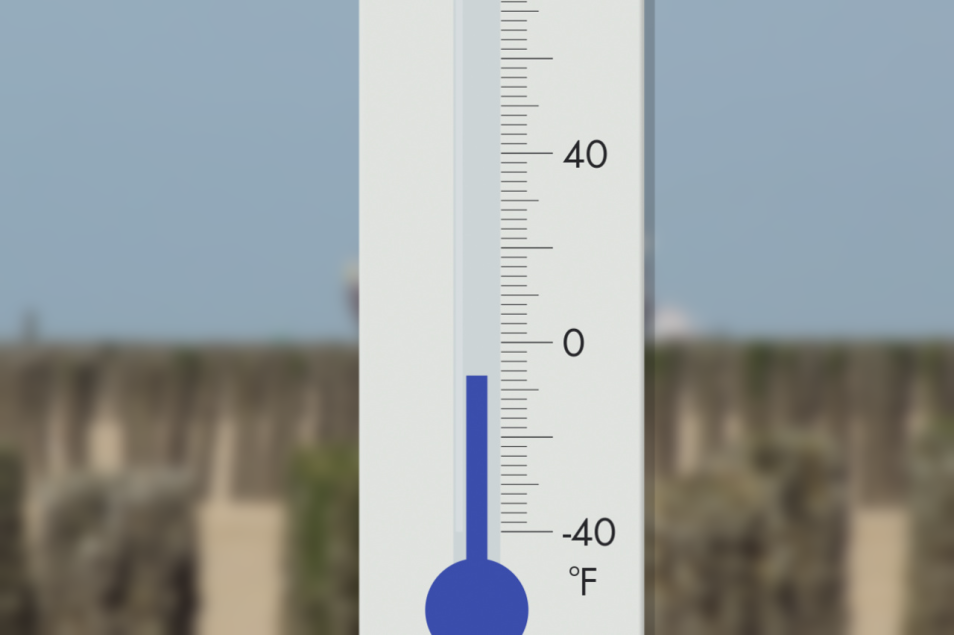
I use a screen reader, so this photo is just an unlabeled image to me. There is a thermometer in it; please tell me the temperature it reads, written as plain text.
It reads -7 °F
